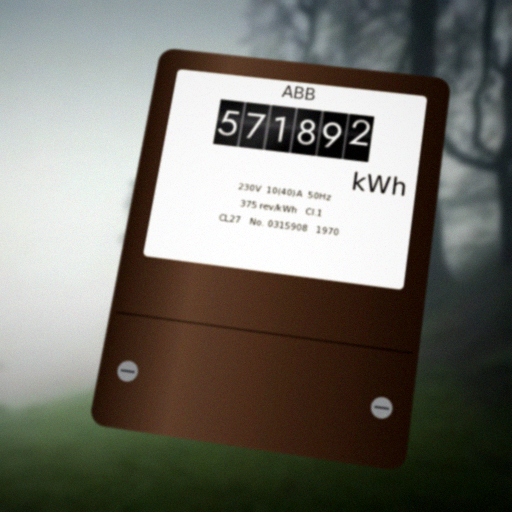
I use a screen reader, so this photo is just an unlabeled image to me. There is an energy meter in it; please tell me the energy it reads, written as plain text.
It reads 571892 kWh
